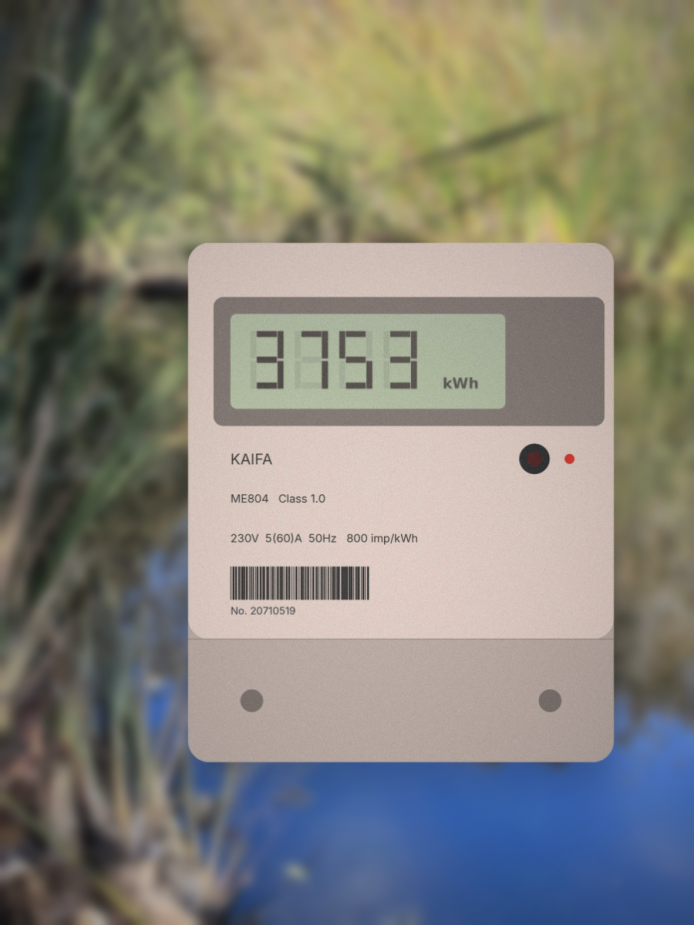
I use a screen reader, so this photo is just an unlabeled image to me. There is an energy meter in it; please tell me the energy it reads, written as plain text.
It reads 3753 kWh
